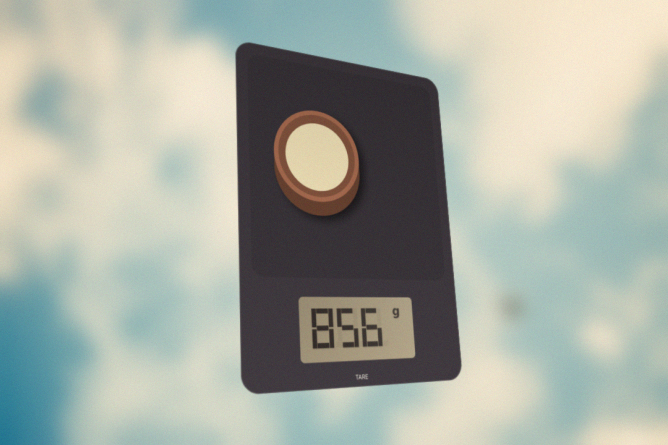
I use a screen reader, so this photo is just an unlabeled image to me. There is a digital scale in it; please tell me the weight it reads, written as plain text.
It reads 856 g
